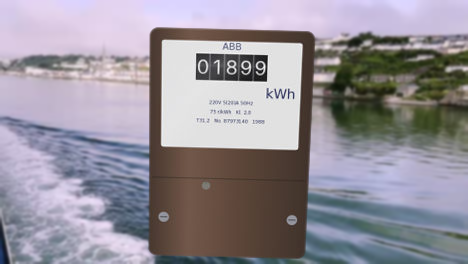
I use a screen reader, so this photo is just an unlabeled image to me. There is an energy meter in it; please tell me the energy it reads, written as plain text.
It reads 1899 kWh
